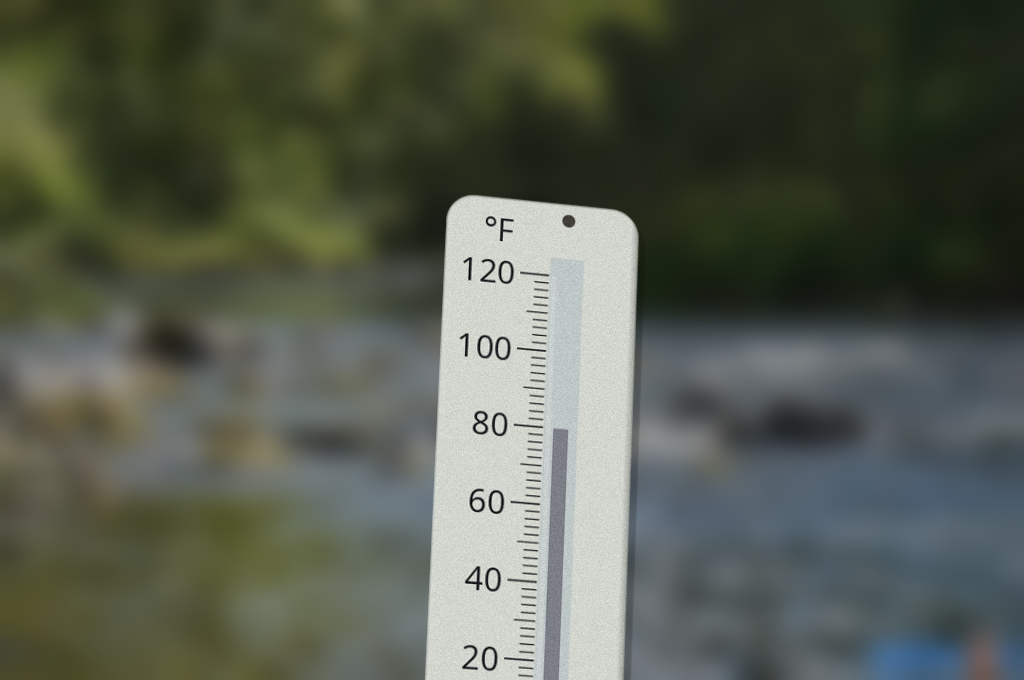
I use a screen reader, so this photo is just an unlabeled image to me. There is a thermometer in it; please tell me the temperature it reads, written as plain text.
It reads 80 °F
